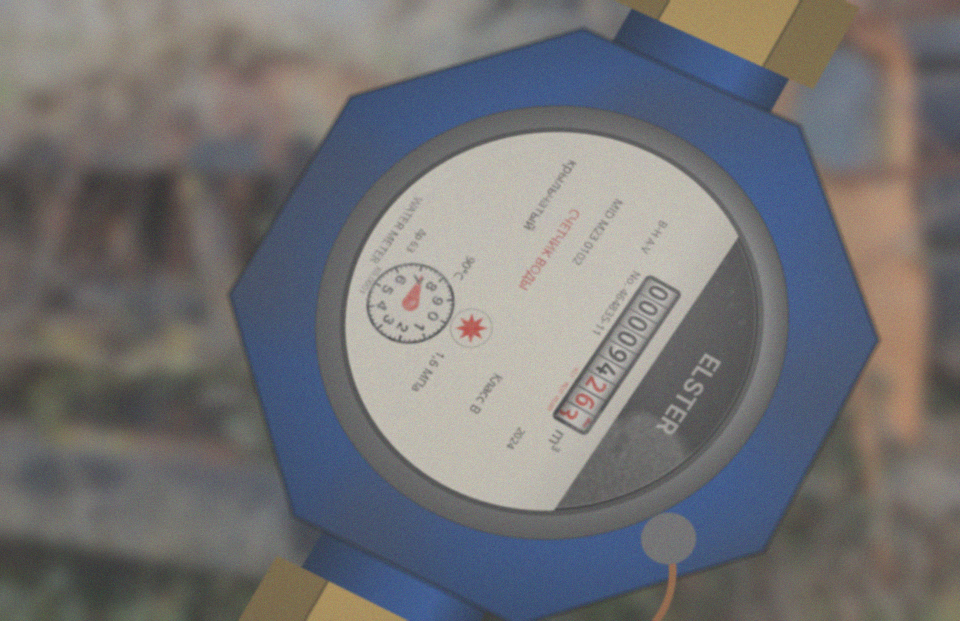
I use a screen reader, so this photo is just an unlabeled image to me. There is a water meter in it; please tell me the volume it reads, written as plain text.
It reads 94.2627 m³
